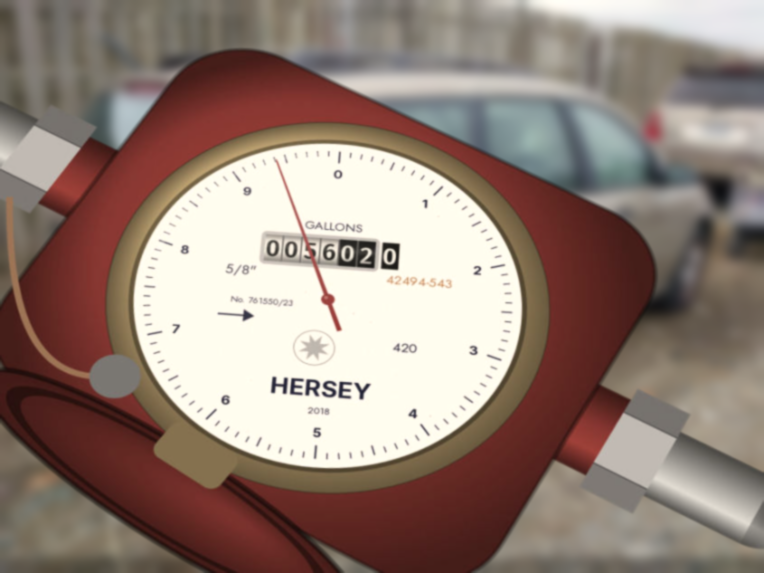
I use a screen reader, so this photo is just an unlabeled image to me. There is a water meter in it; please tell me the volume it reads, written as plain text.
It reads 56019.4 gal
